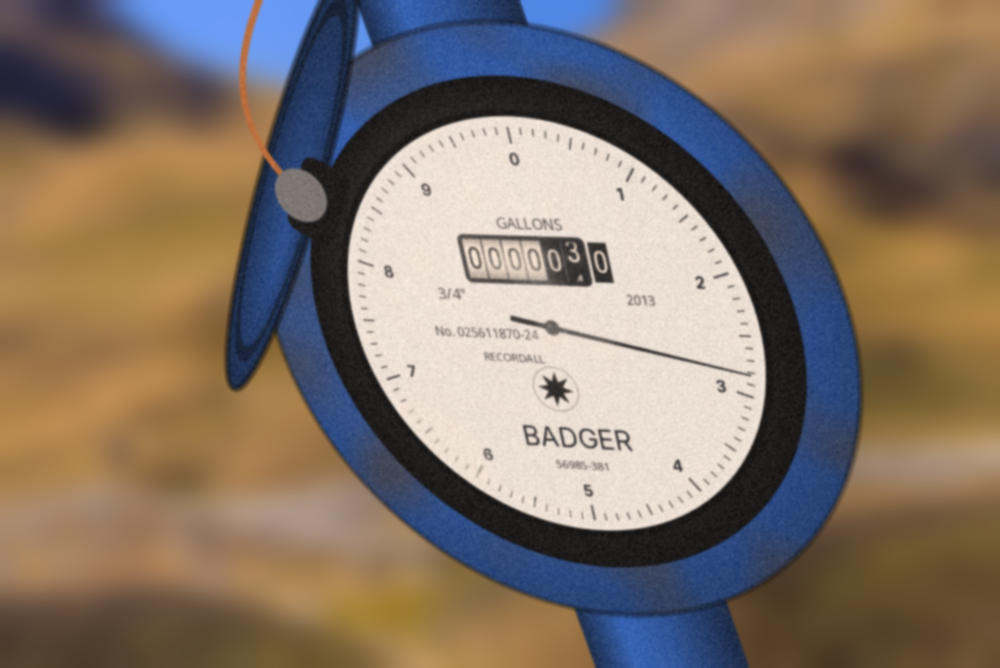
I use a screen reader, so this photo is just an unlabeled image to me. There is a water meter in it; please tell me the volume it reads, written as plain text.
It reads 32.8 gal
